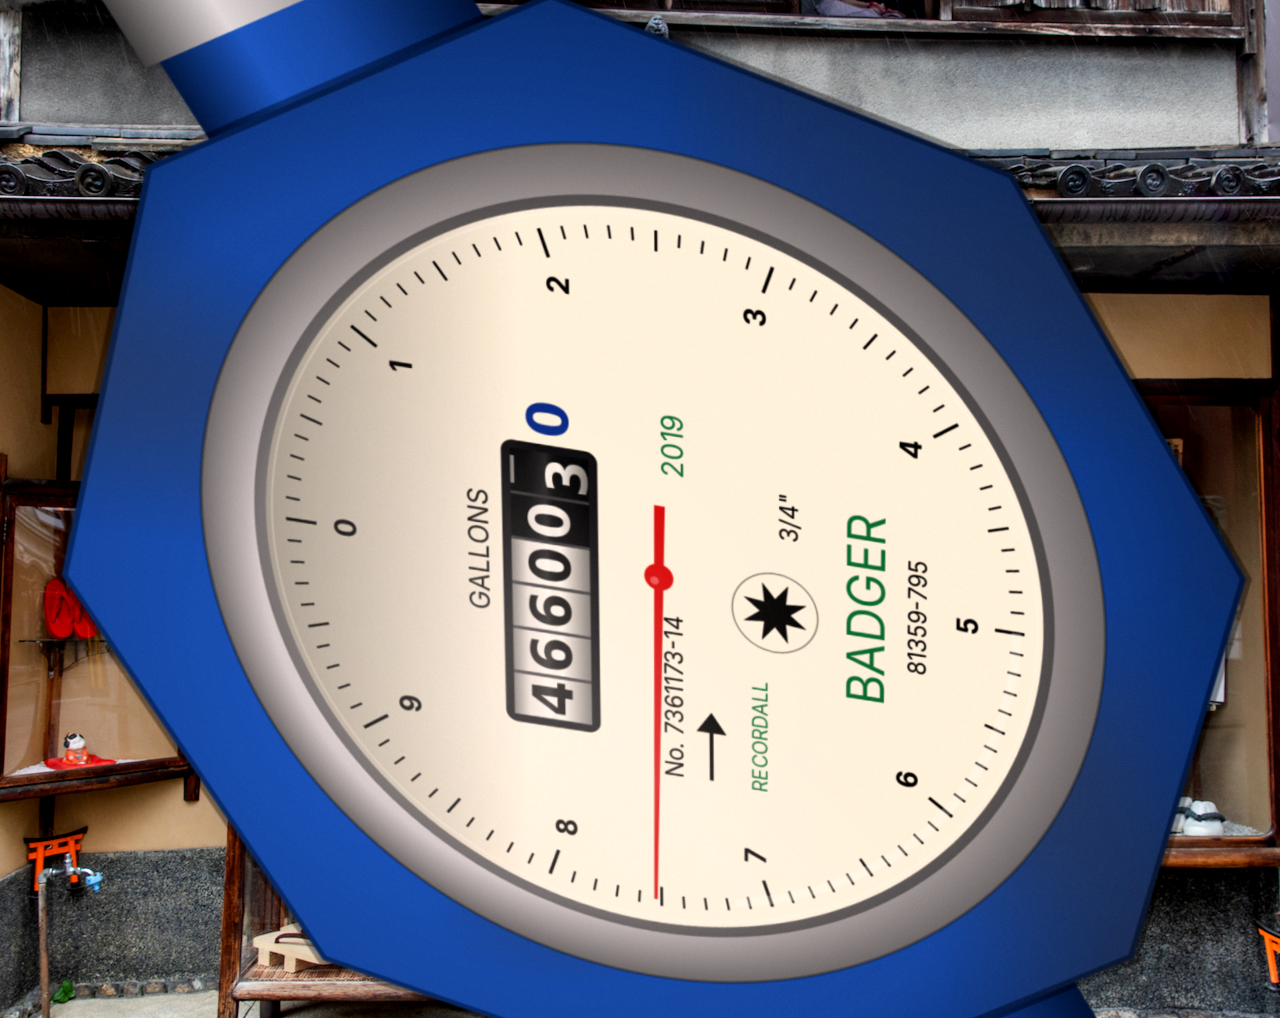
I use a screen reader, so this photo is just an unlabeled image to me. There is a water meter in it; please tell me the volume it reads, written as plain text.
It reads 4660027.5 gal
